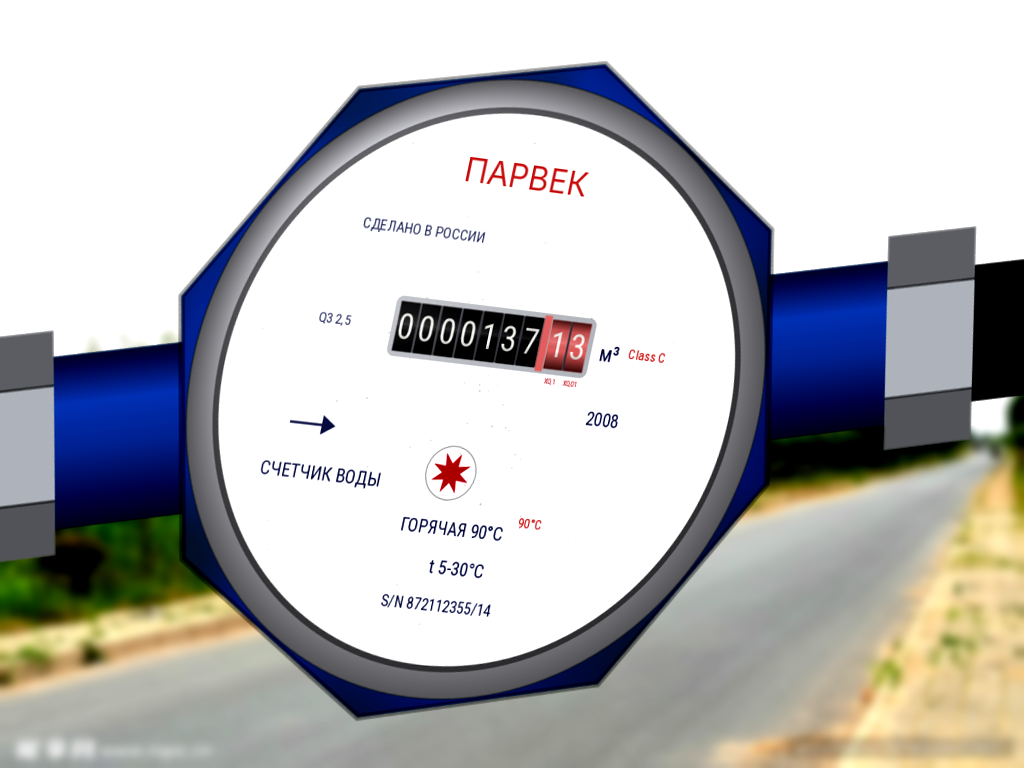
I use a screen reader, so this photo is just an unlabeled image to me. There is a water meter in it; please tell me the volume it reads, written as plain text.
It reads 137.13 m³
